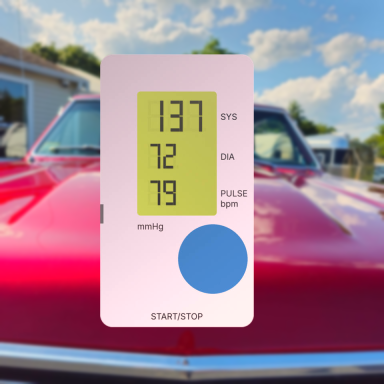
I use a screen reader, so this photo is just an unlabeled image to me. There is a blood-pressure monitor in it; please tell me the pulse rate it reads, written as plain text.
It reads 79 bpm
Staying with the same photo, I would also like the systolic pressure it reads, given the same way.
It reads 137 mmHg
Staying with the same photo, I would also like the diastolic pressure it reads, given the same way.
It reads 72 mmHg
